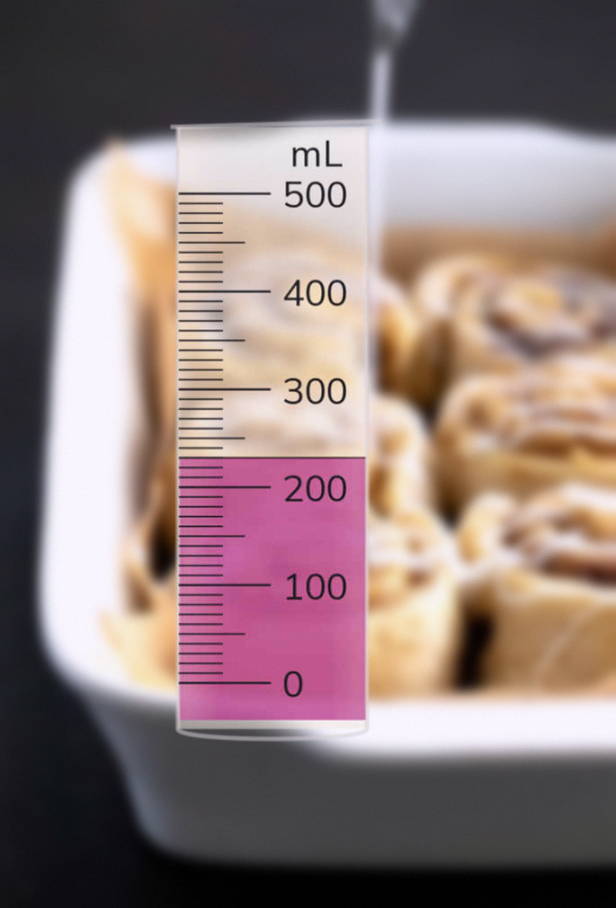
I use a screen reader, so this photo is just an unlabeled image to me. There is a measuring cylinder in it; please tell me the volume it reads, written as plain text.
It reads 230 mL
